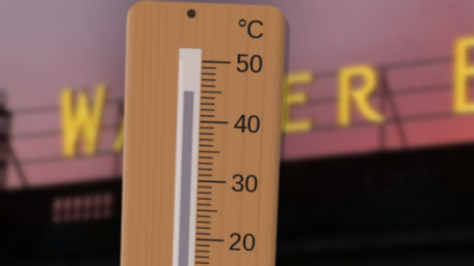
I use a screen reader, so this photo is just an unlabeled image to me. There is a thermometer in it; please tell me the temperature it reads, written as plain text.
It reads 45 °C
